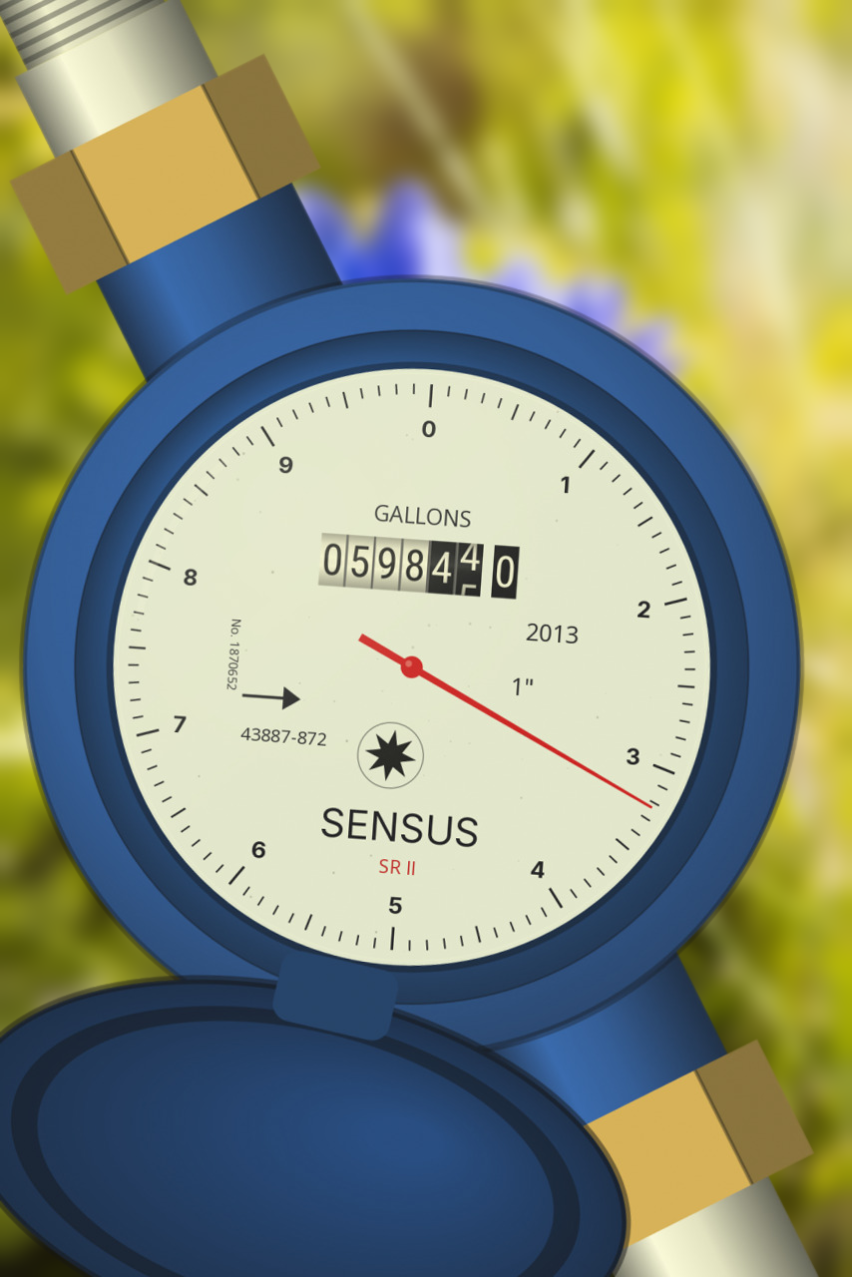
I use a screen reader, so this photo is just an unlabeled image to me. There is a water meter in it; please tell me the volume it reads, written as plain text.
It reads 598443.2 gal
